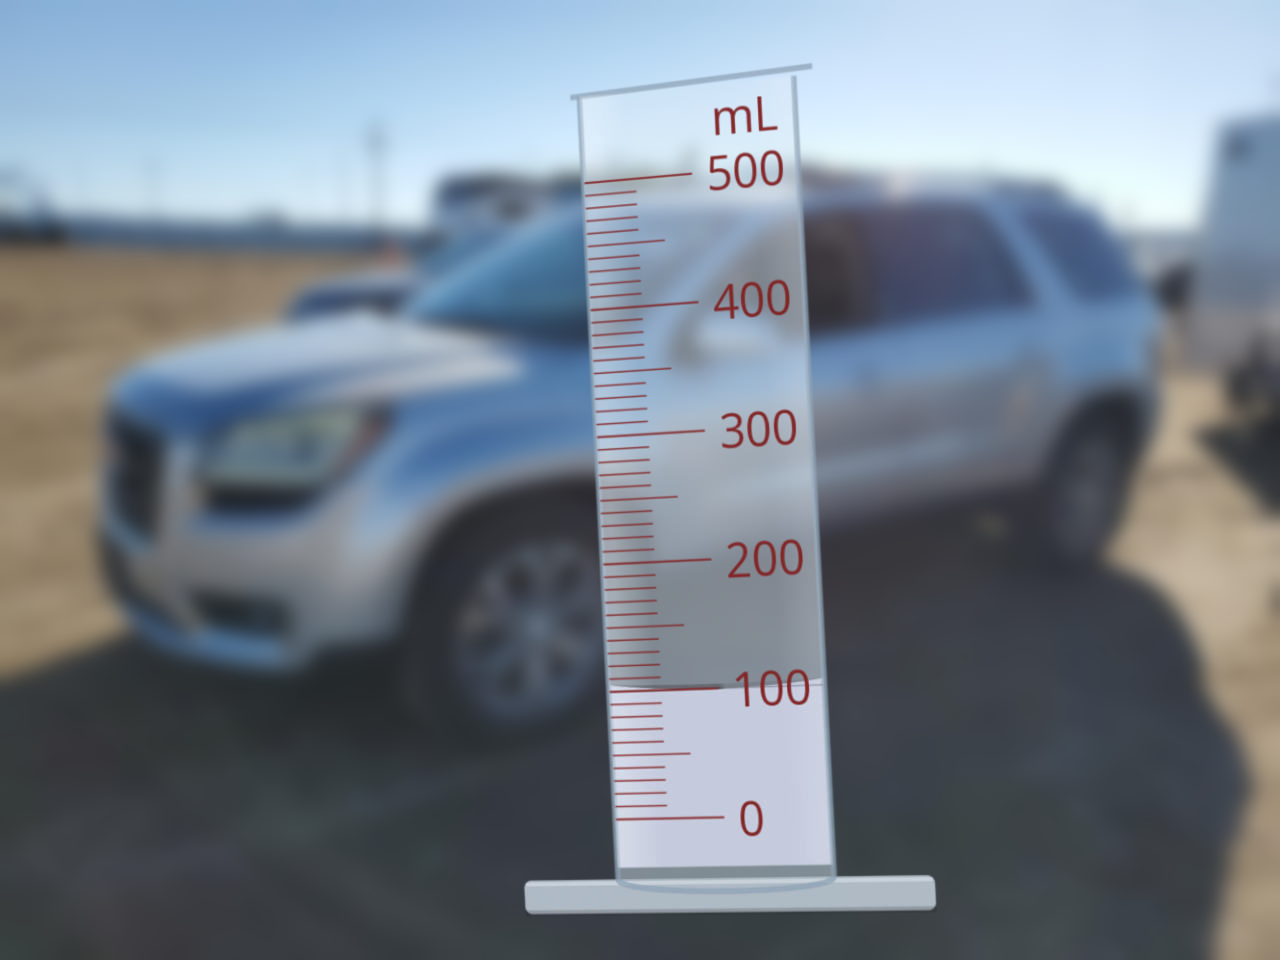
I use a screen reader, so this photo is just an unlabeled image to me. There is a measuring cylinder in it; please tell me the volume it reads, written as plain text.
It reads 100 mL
